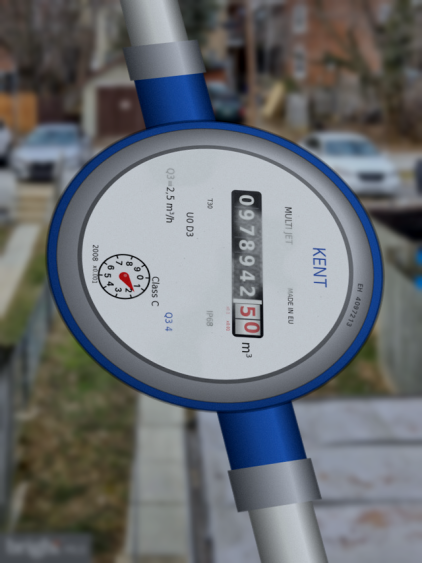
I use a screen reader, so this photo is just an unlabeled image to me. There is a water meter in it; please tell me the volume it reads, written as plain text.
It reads 978942.501 m³
